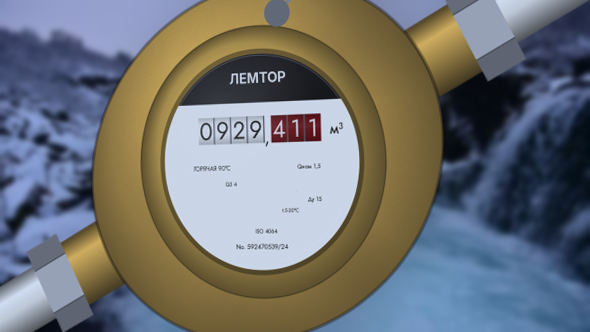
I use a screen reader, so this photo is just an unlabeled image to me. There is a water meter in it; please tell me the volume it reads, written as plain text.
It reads 929.411 m³
